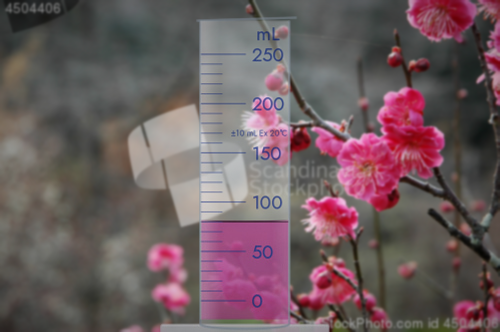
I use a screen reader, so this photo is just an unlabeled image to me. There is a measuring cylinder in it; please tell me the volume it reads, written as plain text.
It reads 80 mL
